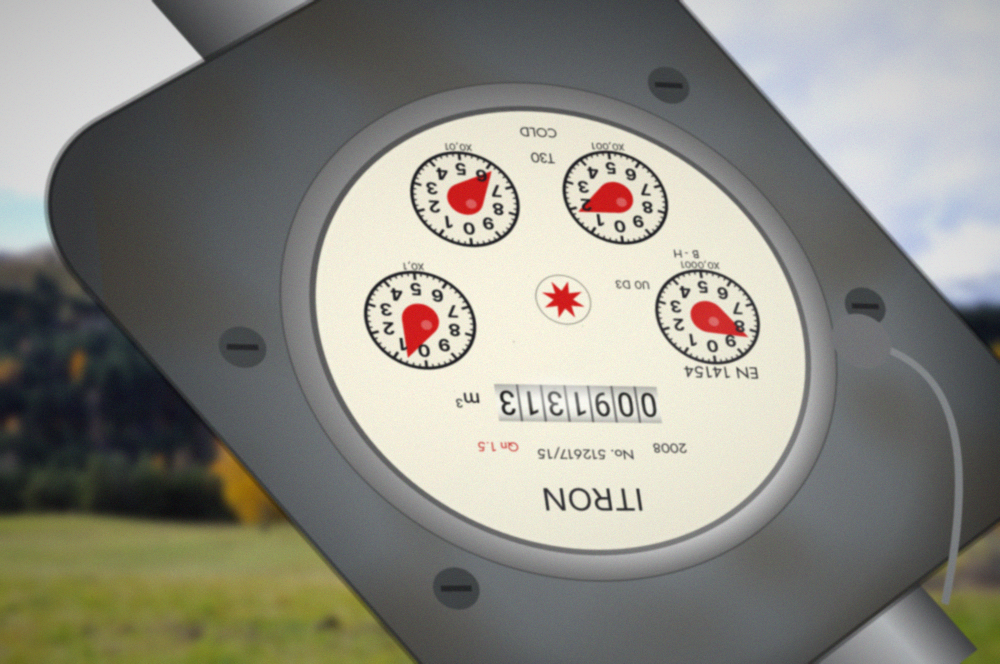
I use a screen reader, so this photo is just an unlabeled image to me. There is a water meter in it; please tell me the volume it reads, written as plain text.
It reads 91313.0618 m³
